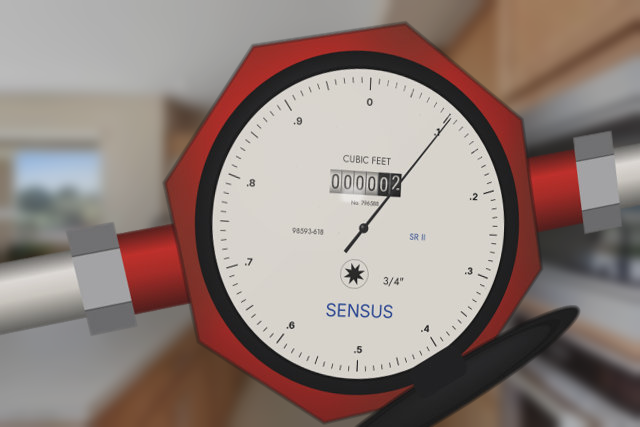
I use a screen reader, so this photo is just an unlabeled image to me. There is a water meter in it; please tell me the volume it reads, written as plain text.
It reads 2.10 ft³
